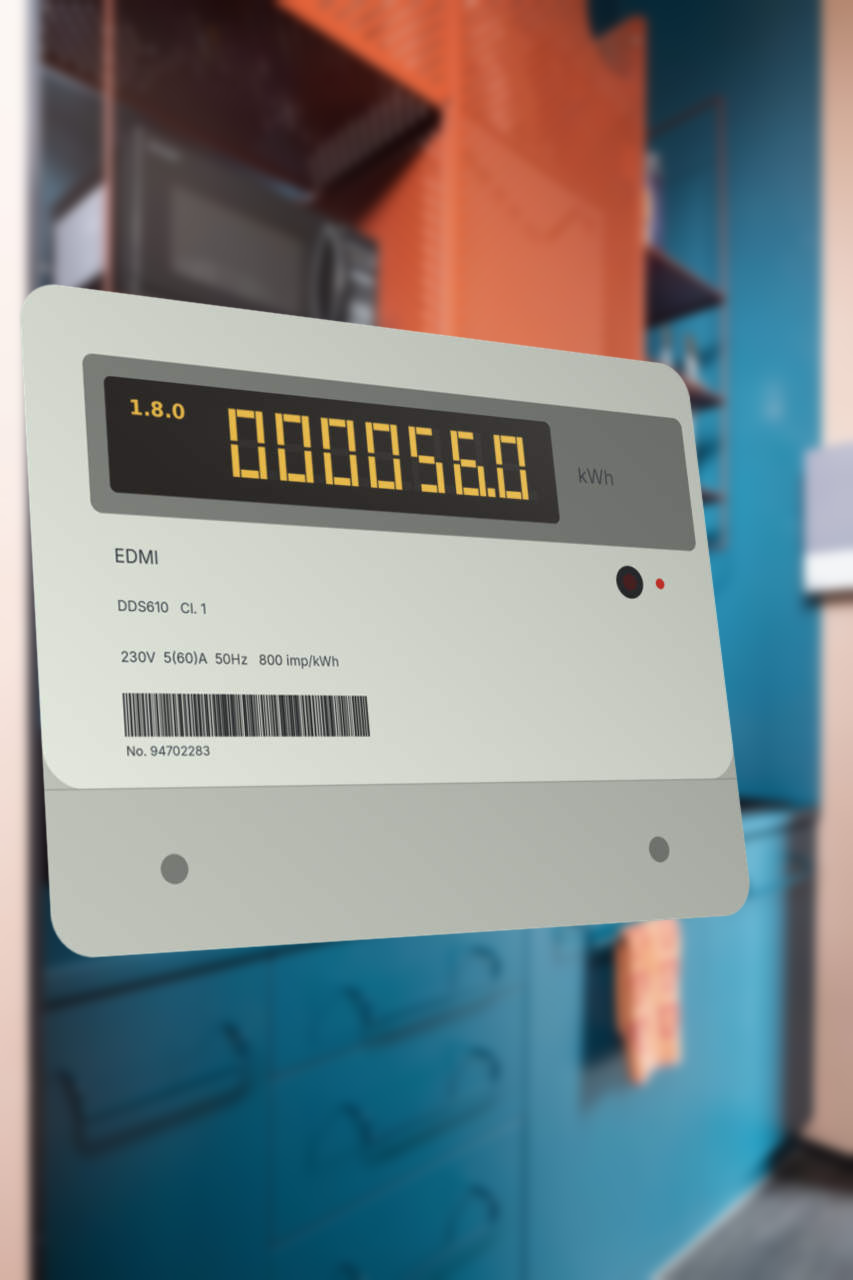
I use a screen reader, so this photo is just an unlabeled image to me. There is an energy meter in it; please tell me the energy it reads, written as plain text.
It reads 56.0 kWh
